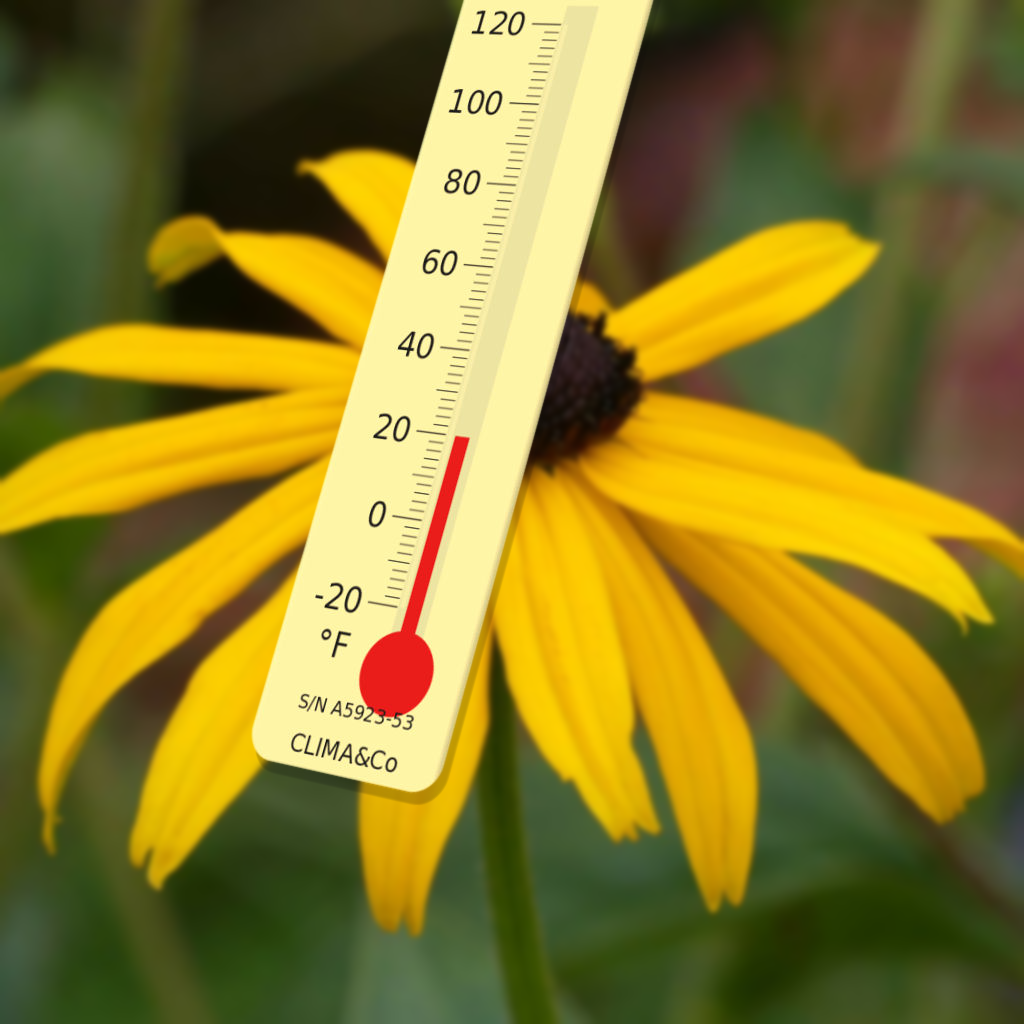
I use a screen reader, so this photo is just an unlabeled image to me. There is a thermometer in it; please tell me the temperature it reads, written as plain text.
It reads 20 °F
